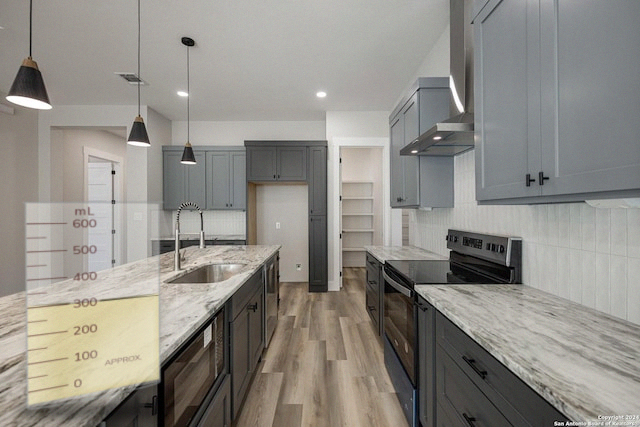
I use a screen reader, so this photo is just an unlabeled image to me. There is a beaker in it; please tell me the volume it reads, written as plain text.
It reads 300 mL
